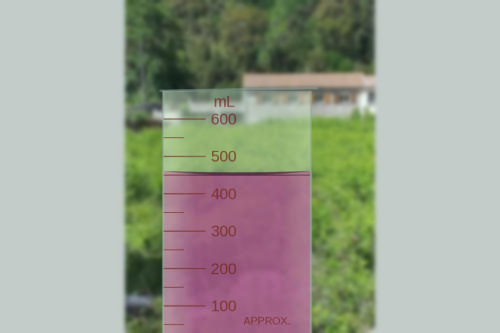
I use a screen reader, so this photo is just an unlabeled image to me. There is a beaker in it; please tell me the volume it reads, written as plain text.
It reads 450 mL
